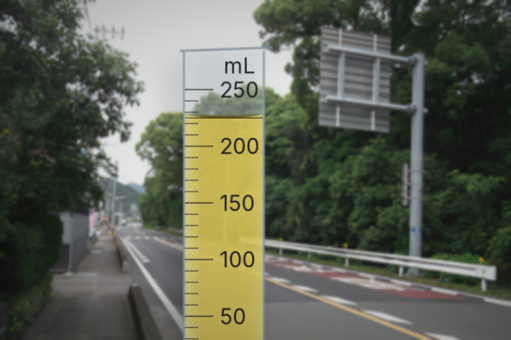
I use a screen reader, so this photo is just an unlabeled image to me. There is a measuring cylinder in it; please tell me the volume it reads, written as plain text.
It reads 225 mL
